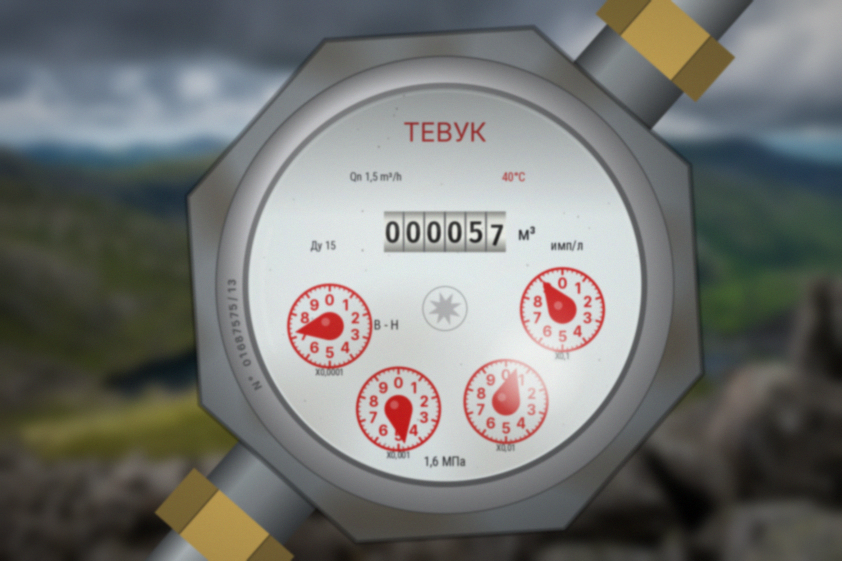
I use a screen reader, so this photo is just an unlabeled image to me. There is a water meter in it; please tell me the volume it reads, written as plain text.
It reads 56.9047 m³
